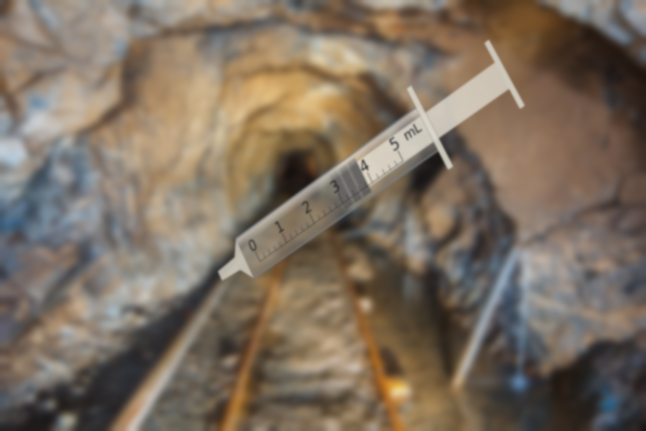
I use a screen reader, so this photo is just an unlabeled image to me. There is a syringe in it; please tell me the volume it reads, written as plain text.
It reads 3 mL
